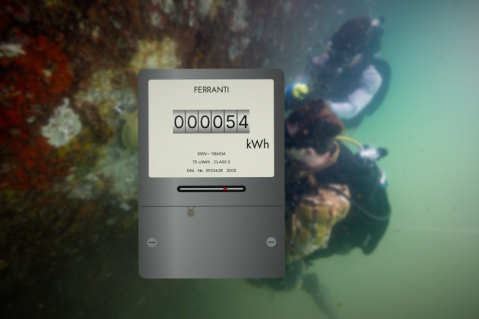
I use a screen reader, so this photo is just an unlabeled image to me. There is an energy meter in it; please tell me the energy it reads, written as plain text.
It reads 54 kWh
